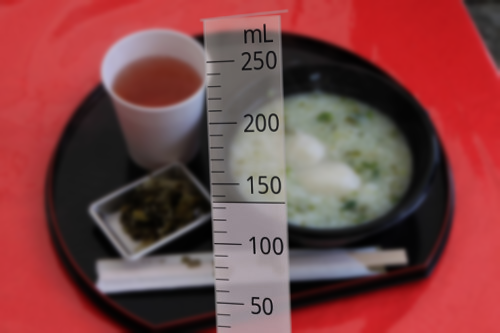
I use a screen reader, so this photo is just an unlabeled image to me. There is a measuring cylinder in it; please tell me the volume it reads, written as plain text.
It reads 135 mL
